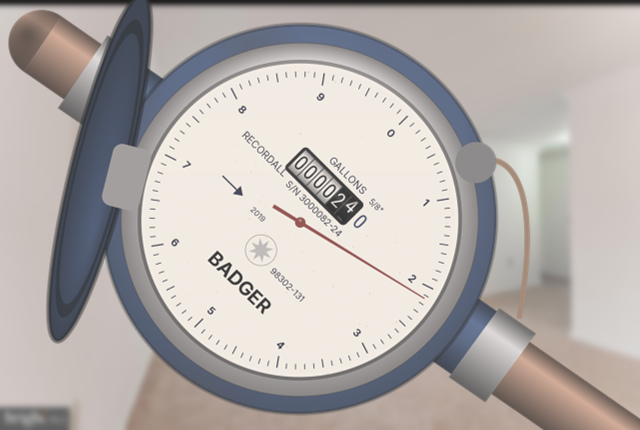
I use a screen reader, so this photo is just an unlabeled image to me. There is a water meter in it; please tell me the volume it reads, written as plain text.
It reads 242.1 gal
